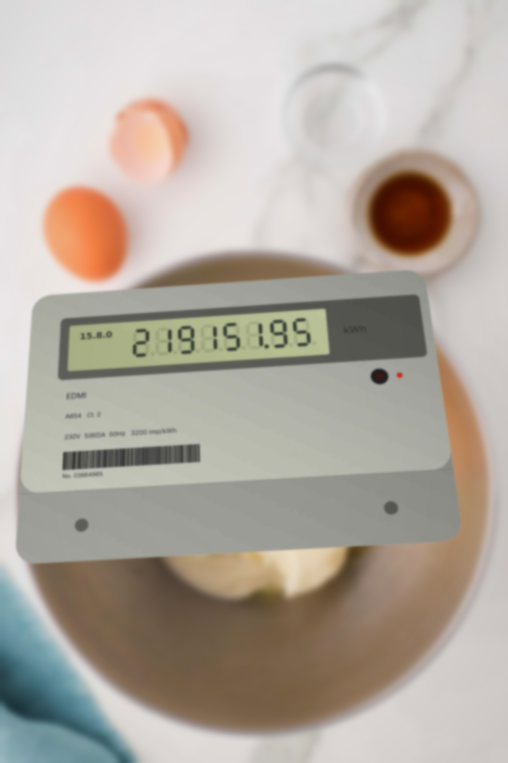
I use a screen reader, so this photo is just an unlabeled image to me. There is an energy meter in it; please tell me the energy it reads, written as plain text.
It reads 219151.95 kWh
